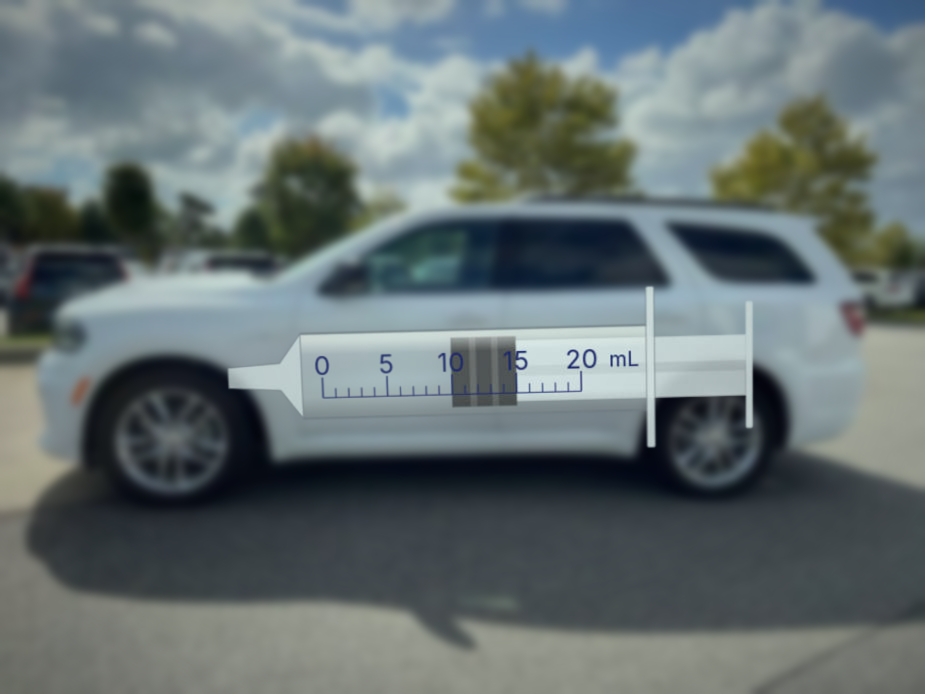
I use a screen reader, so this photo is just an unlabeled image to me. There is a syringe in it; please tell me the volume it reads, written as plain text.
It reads 10 mL
